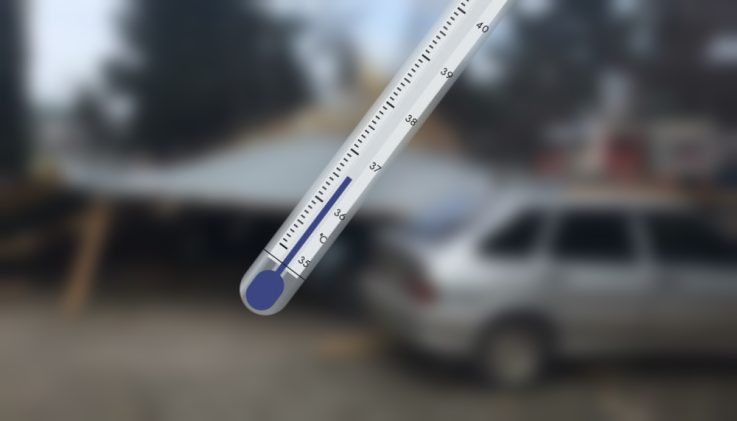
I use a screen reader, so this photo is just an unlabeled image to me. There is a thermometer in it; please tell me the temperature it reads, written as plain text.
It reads 36.6 °C
